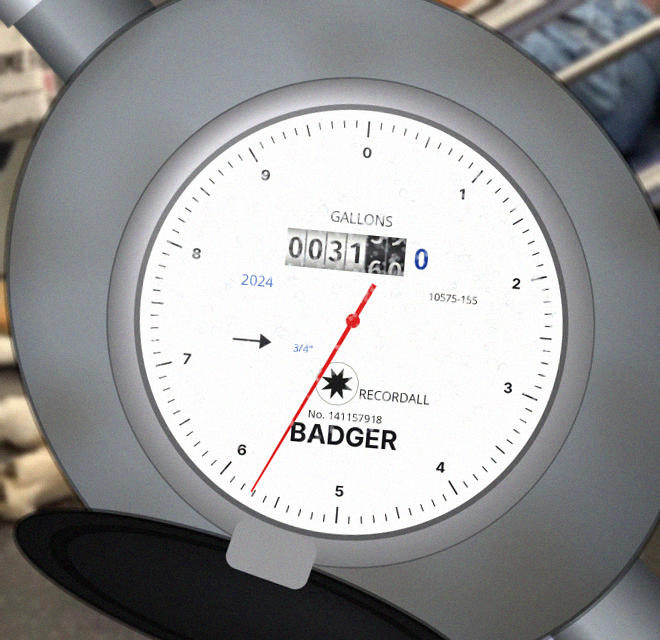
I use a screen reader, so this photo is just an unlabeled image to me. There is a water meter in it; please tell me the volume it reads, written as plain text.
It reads 31595.7 gal
